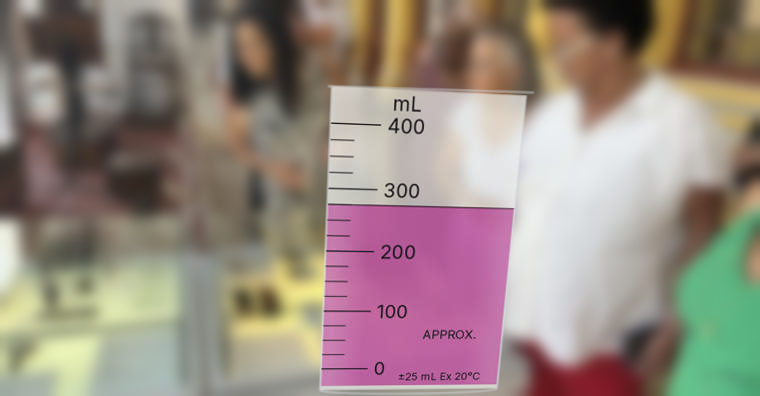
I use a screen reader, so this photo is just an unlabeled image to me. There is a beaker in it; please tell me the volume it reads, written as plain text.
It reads 275 mL
